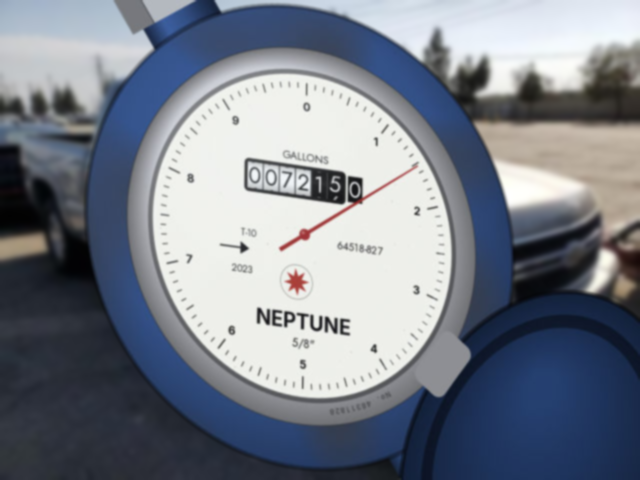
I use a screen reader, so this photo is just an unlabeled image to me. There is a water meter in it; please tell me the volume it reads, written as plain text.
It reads 72151.5 gal
